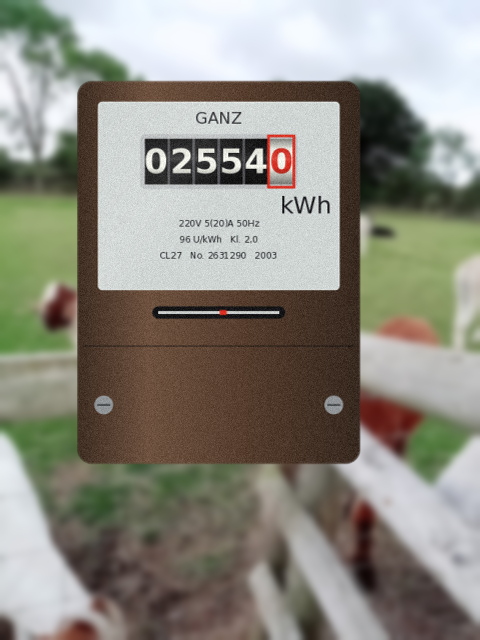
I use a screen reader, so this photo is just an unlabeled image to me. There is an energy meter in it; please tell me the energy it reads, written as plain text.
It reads 2554.0 kWh
